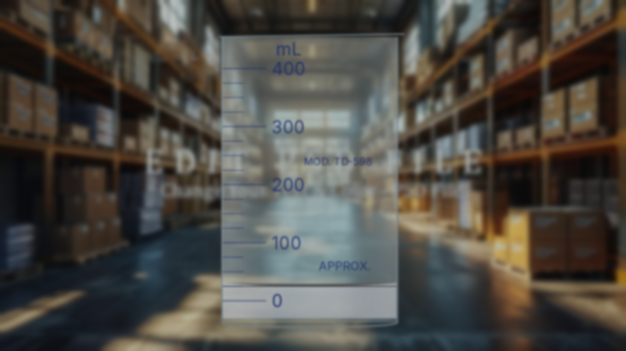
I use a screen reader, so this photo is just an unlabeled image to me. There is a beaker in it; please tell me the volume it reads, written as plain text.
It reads 25 mL
